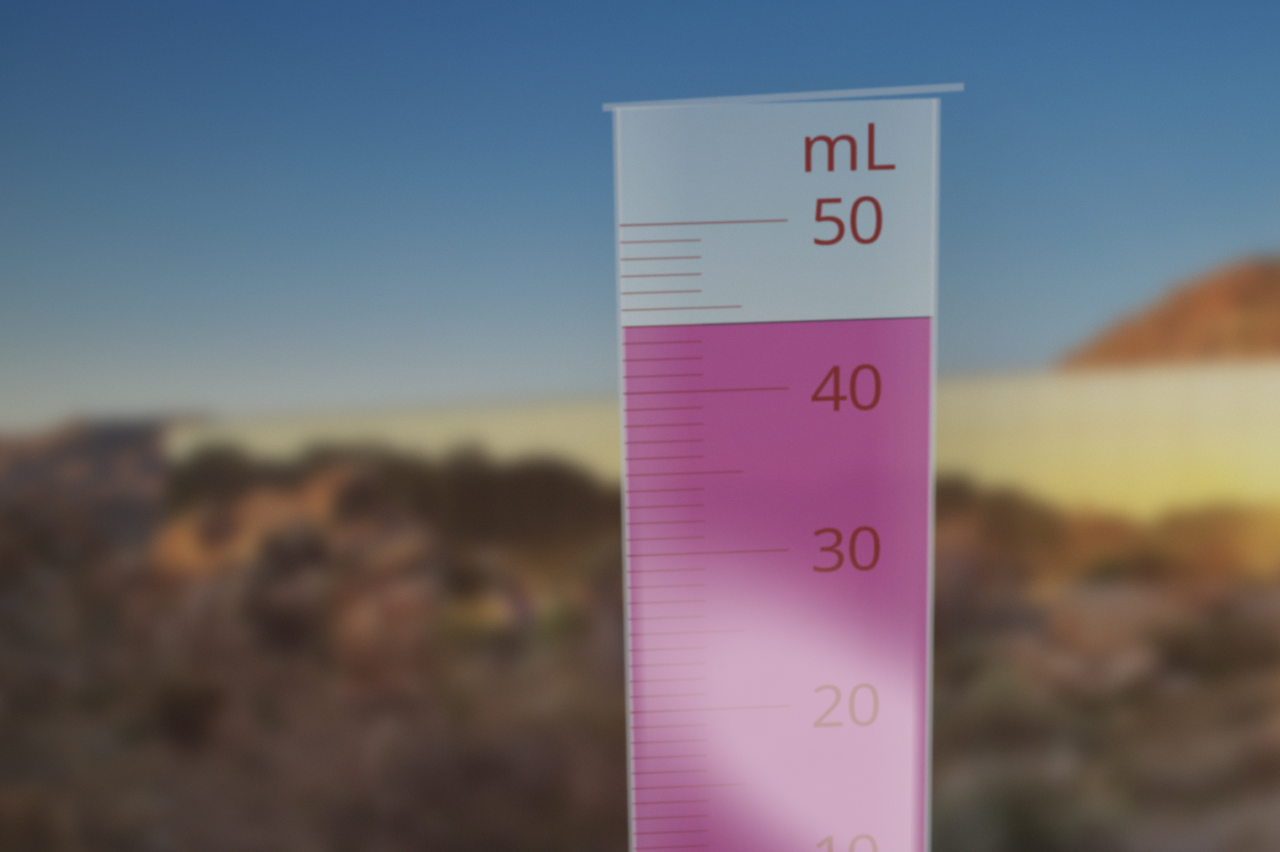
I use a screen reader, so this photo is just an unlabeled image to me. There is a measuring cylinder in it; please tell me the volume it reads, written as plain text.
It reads 44 mL
